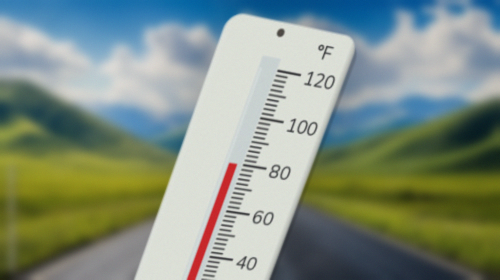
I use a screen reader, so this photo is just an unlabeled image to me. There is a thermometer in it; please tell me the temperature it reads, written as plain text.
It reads 80 °F
